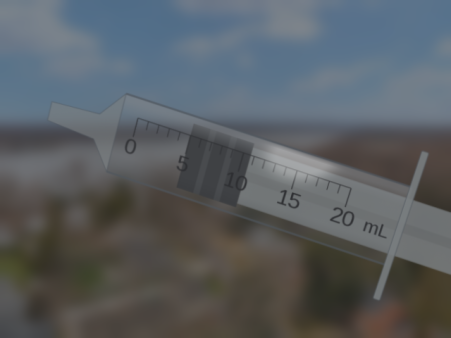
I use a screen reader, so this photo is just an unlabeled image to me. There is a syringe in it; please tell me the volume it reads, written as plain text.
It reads 5 mL
